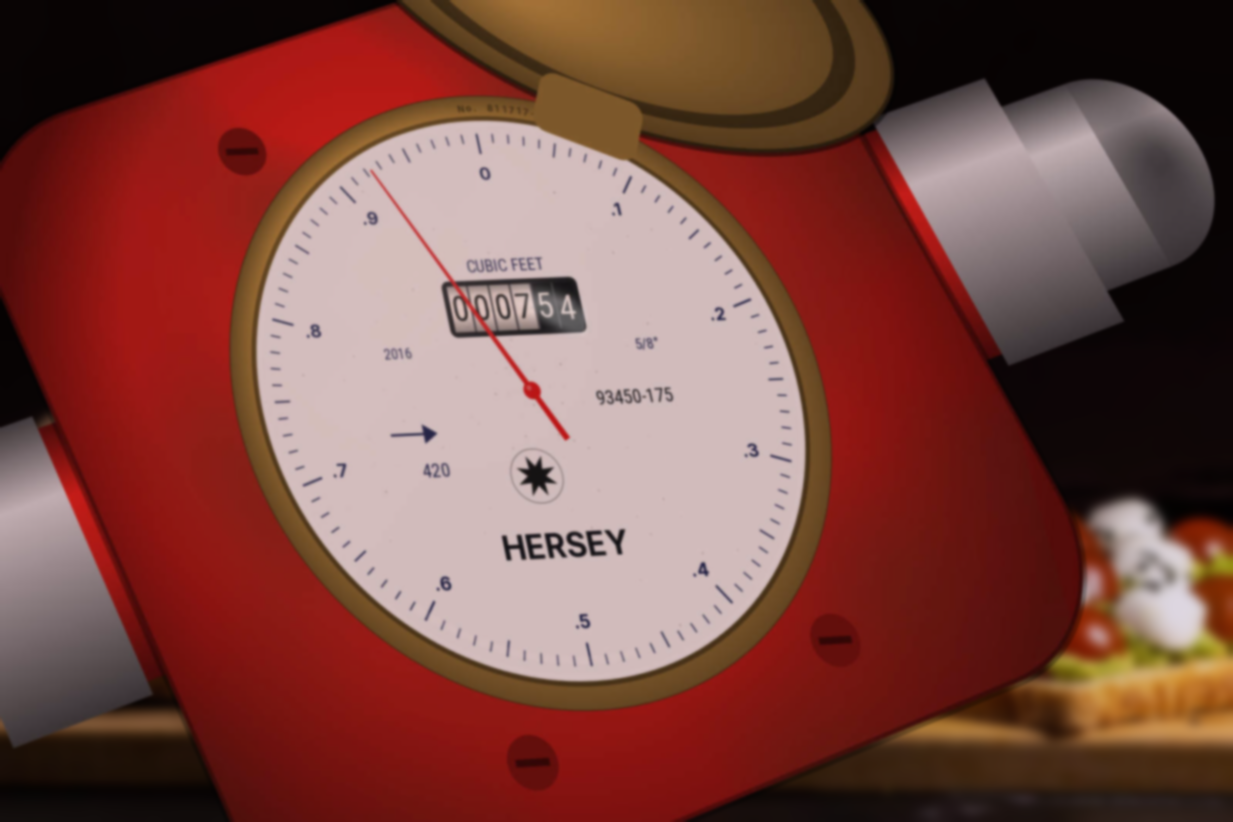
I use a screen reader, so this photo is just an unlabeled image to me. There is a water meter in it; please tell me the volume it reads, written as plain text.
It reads 753.92 ft³
